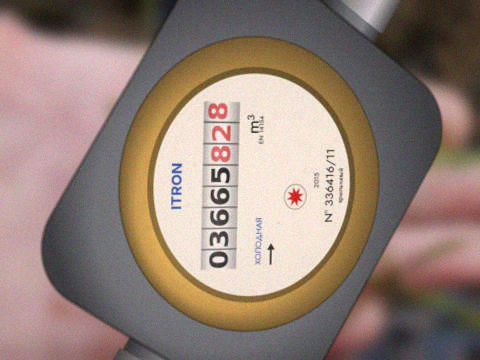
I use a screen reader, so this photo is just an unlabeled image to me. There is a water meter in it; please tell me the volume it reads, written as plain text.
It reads 3665.828 m³
